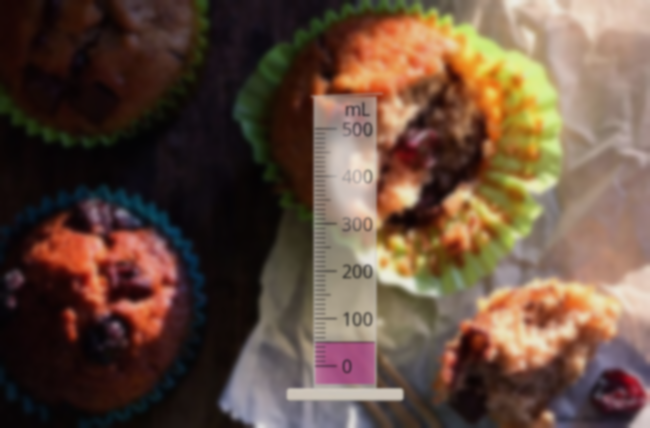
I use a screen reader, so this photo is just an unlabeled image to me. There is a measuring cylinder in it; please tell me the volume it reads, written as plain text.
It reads 50 mL
